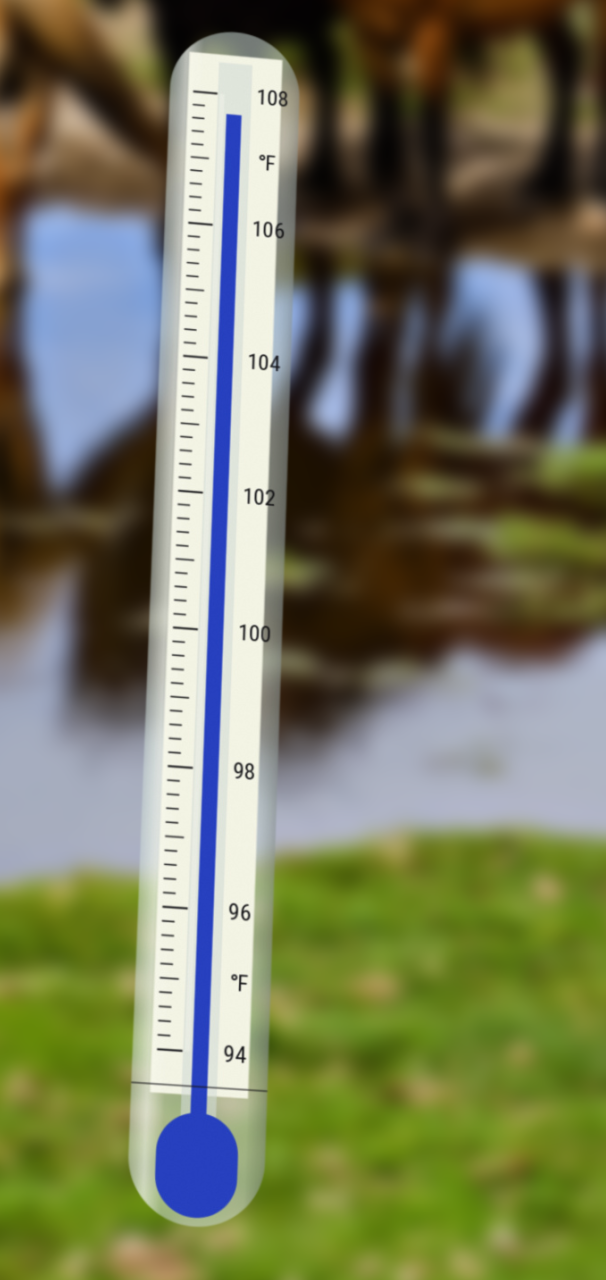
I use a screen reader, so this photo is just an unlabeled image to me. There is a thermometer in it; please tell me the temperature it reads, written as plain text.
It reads 107.7 °F
